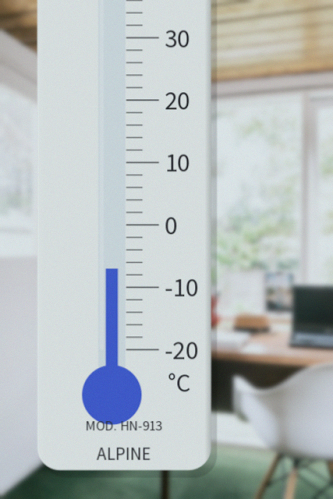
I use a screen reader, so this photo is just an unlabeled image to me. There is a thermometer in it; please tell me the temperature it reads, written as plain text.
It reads -7 °C
